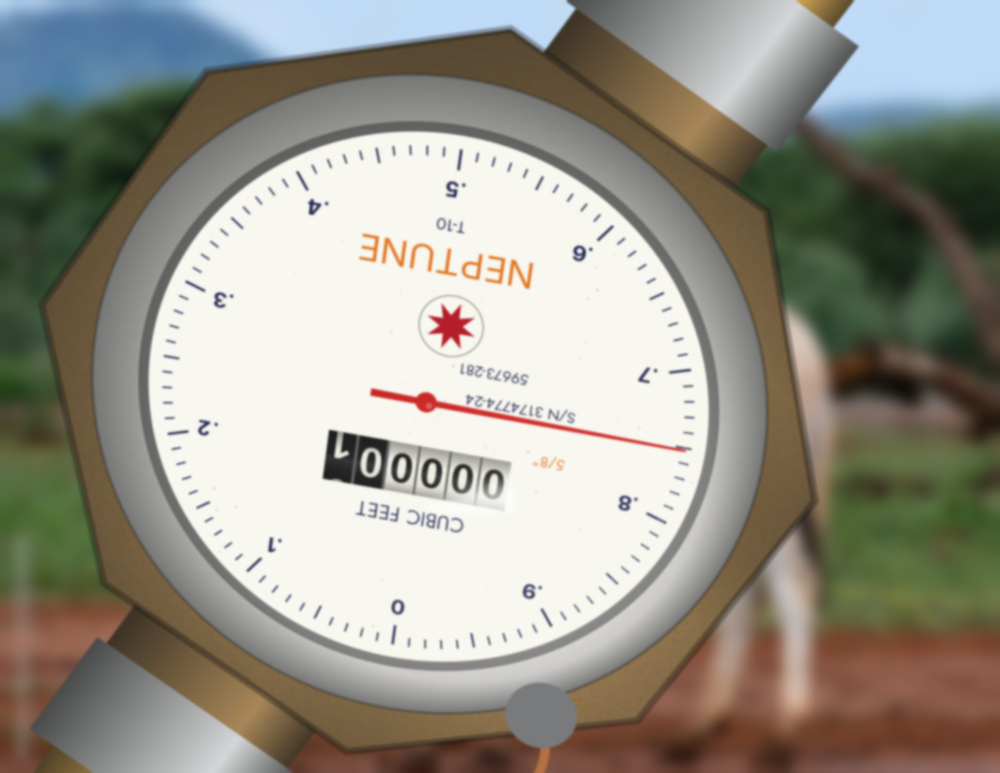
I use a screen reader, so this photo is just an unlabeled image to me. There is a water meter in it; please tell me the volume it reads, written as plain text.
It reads 0.75 ft³
